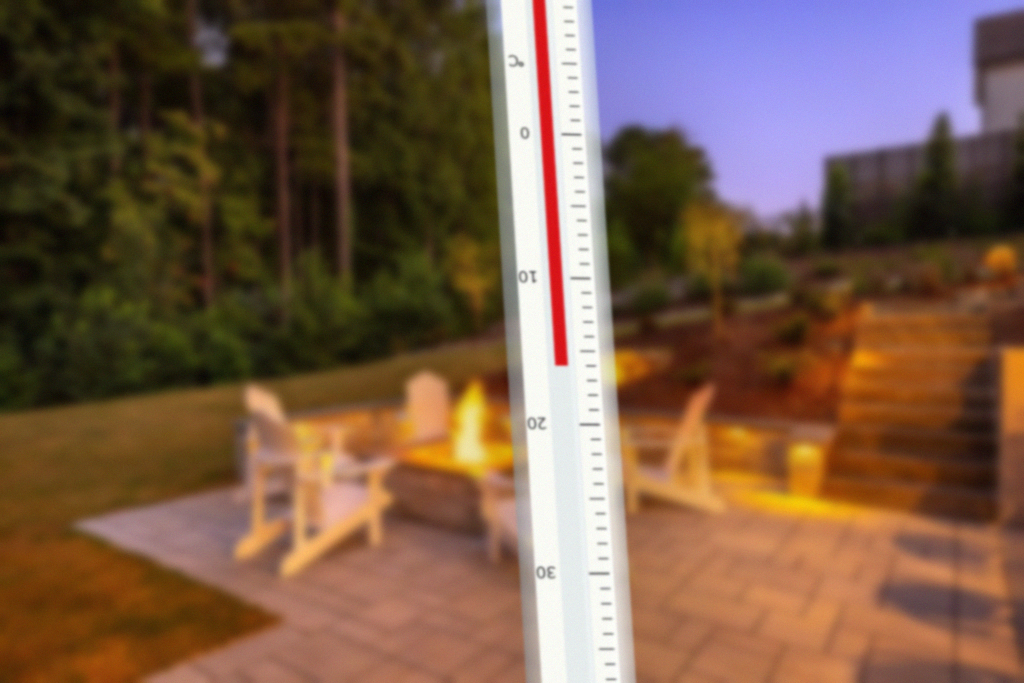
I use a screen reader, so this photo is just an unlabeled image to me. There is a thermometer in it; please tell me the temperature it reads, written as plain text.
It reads 16 °C
